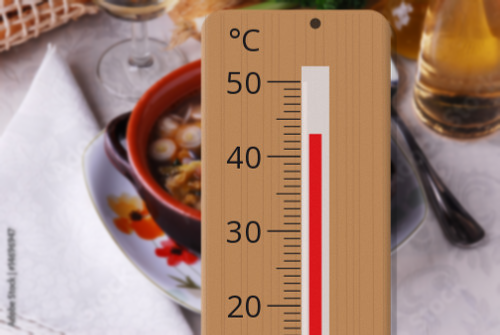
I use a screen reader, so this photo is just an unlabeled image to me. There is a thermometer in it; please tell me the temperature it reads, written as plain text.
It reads 43 °C
